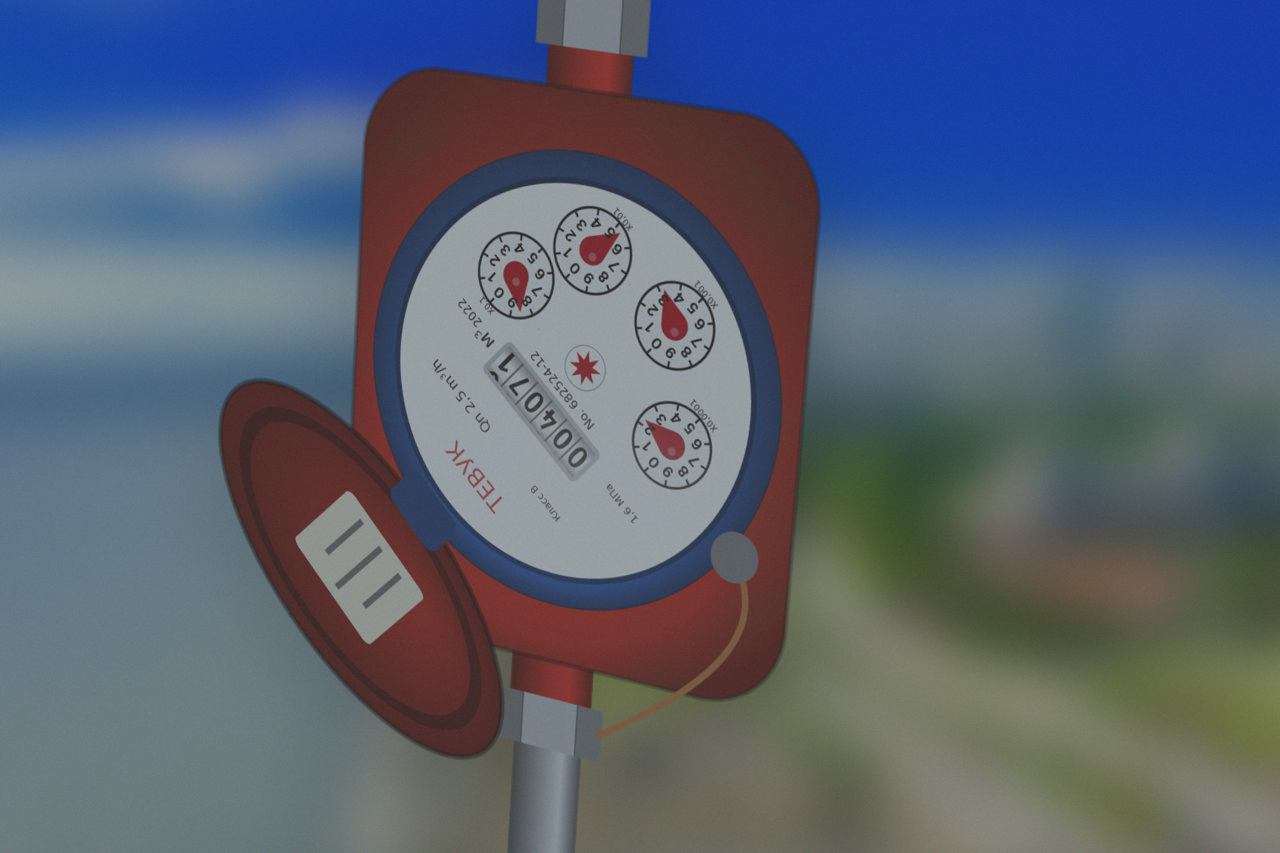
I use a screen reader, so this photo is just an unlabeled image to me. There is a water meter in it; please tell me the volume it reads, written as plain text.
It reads 4070.8532 m³
